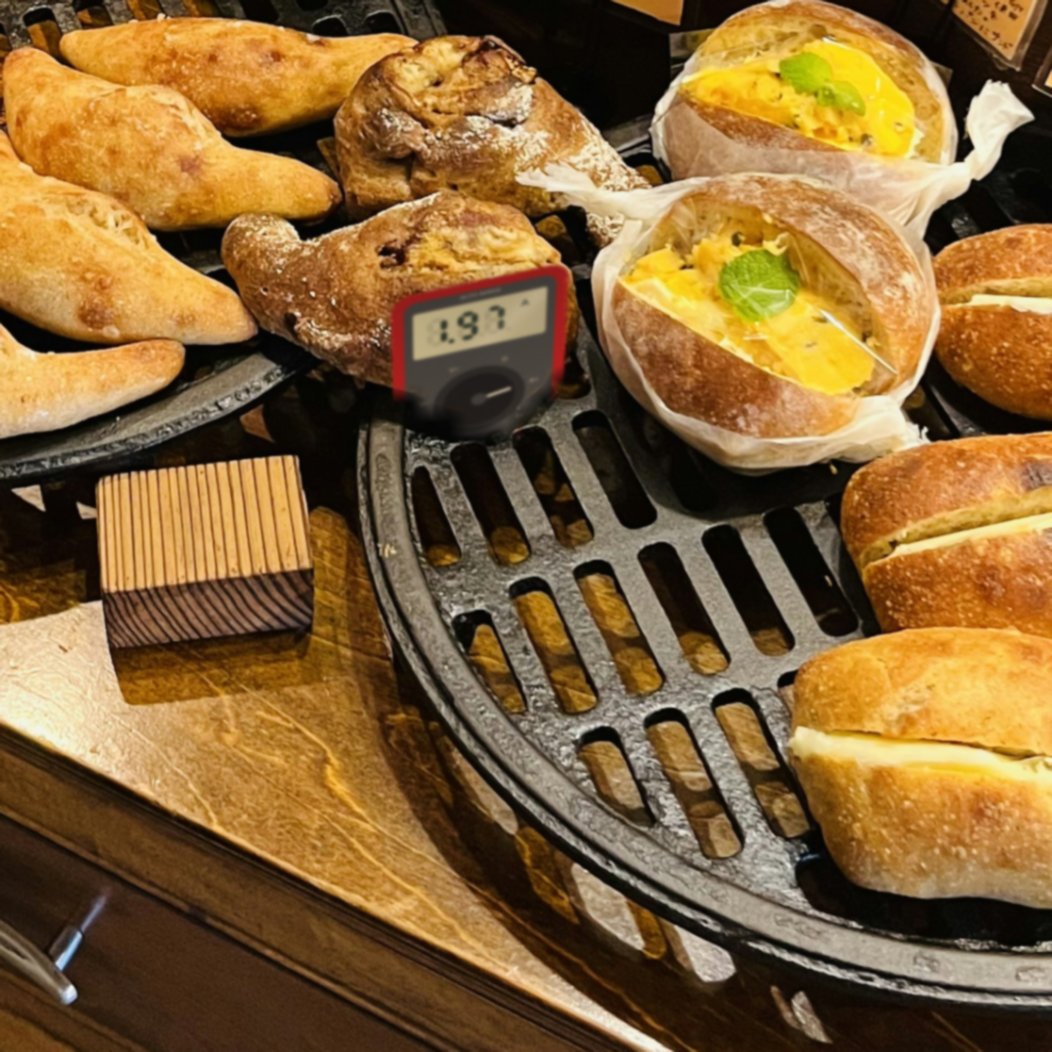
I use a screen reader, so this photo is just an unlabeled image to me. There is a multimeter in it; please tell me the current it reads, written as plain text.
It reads 1.97 A
